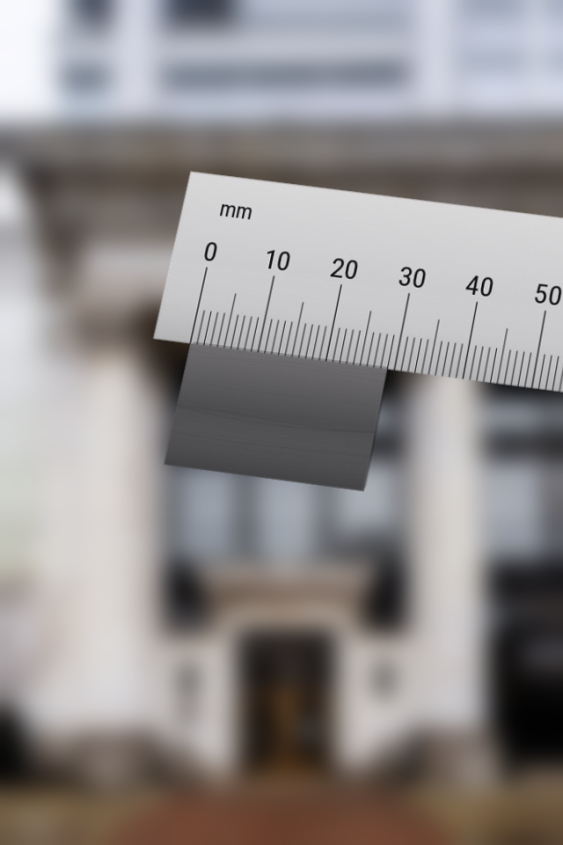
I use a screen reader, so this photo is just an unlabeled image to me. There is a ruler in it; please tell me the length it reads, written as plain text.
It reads 29 mm
